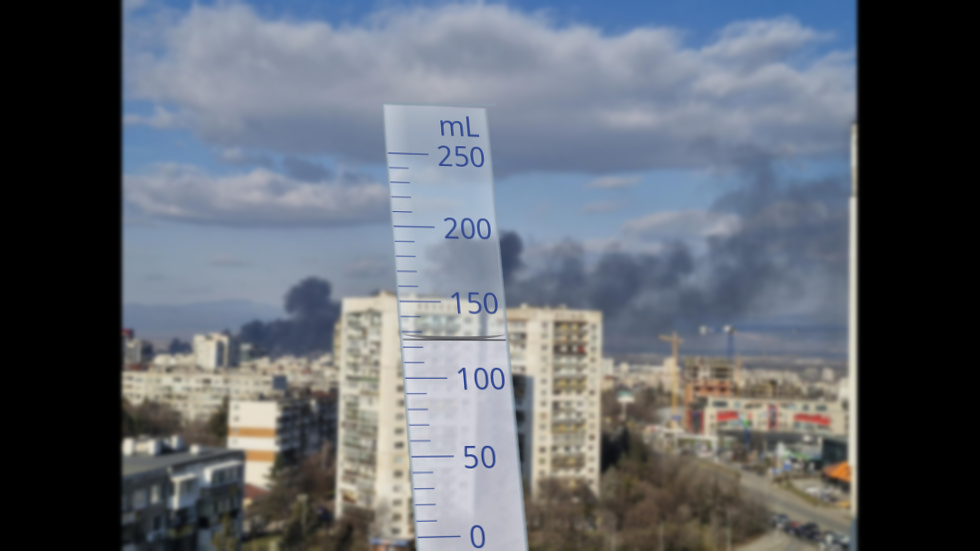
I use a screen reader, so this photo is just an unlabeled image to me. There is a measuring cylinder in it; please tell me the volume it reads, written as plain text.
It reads 125 mL
